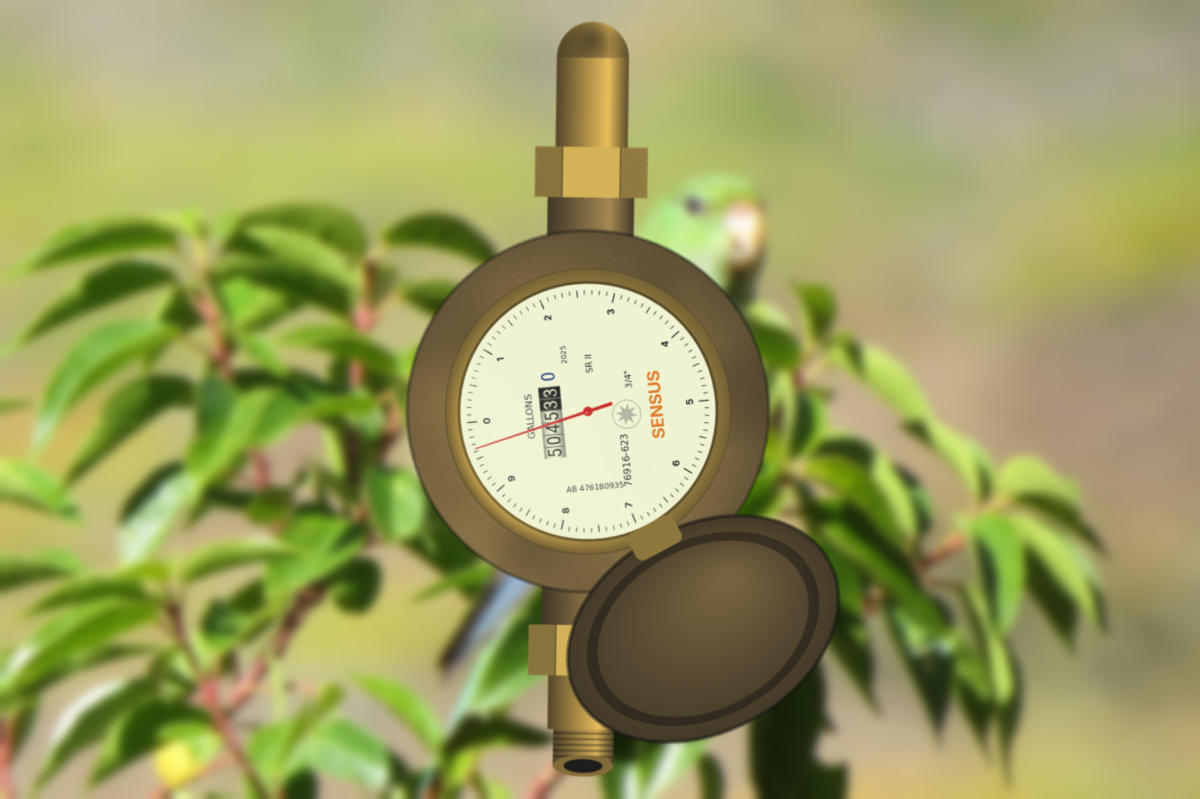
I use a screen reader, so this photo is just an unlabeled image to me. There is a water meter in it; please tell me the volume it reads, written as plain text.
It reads 5045329.6 gal
